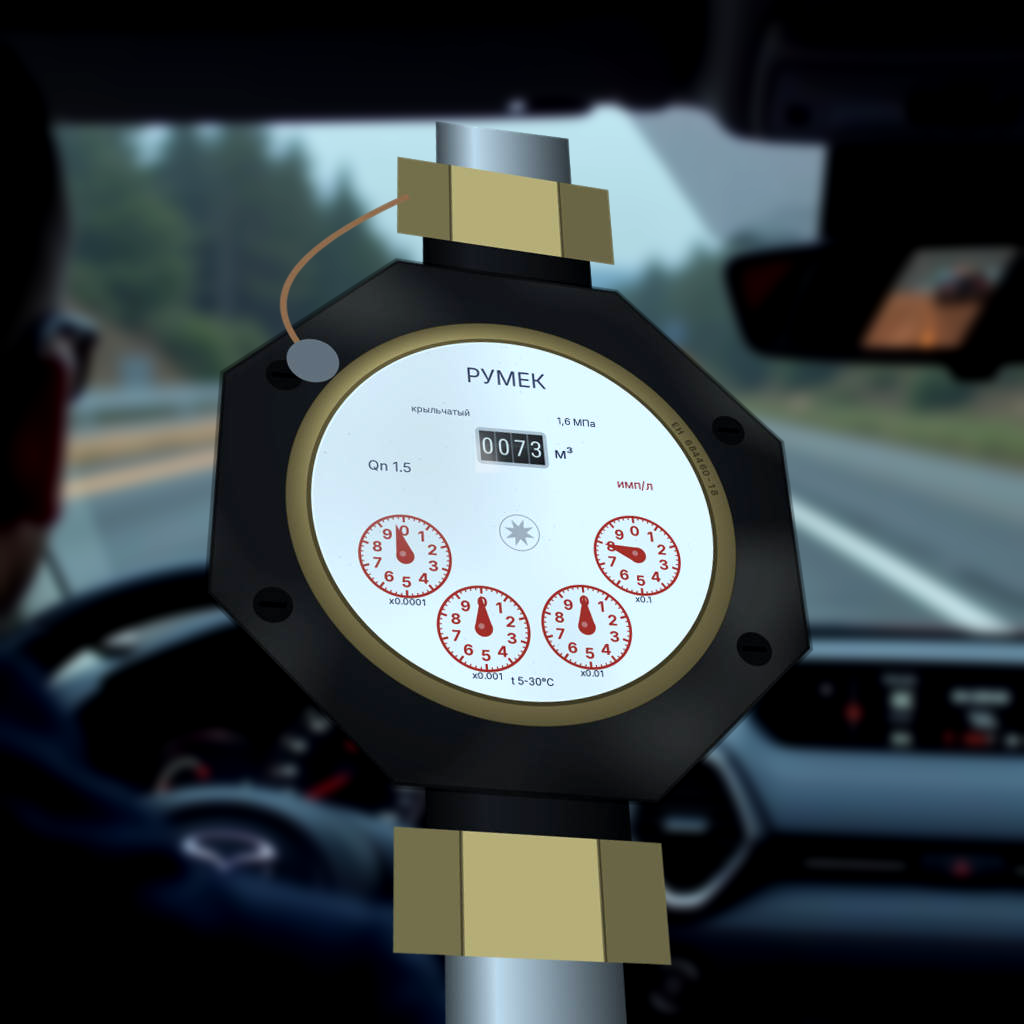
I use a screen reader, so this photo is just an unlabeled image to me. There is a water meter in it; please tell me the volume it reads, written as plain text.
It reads 73.7999 m³
